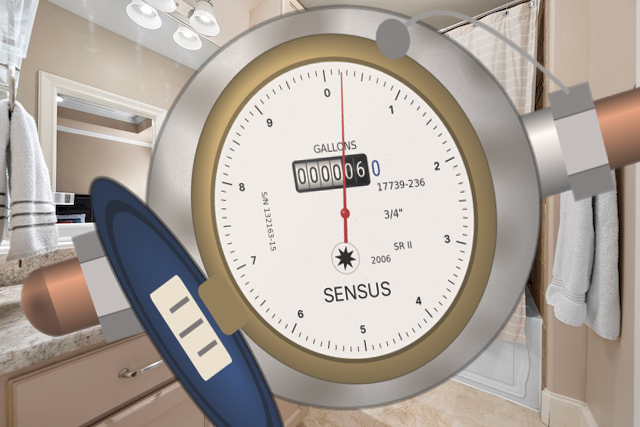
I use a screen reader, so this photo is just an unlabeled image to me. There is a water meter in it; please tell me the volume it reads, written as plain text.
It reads 60.2 gal
